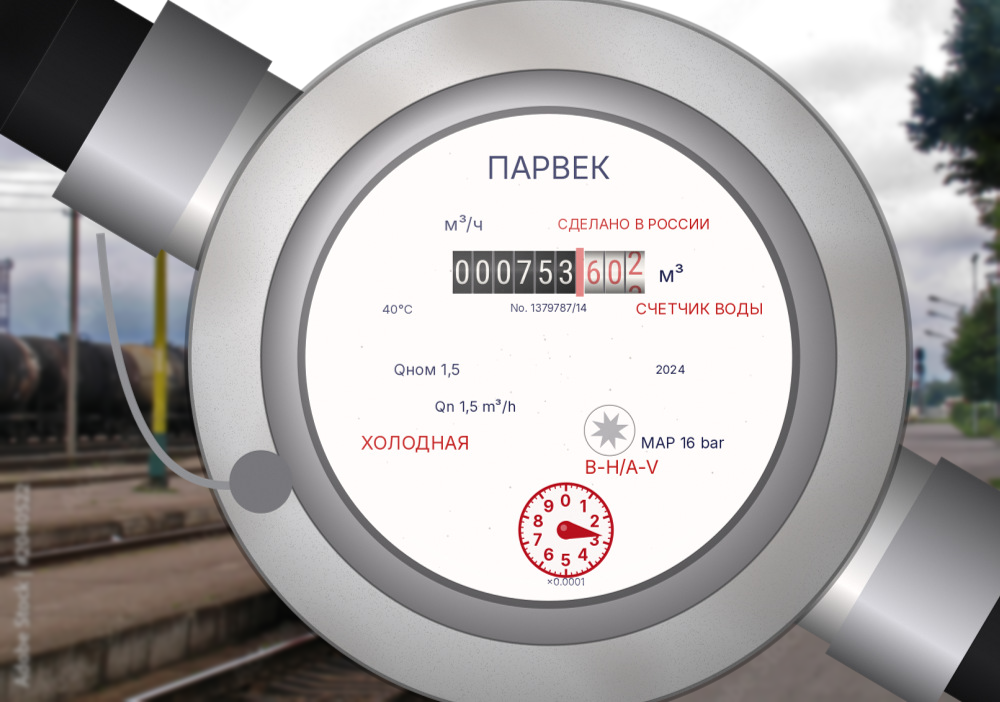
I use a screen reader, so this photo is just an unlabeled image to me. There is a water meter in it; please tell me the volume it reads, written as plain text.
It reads 753.6022 m³
